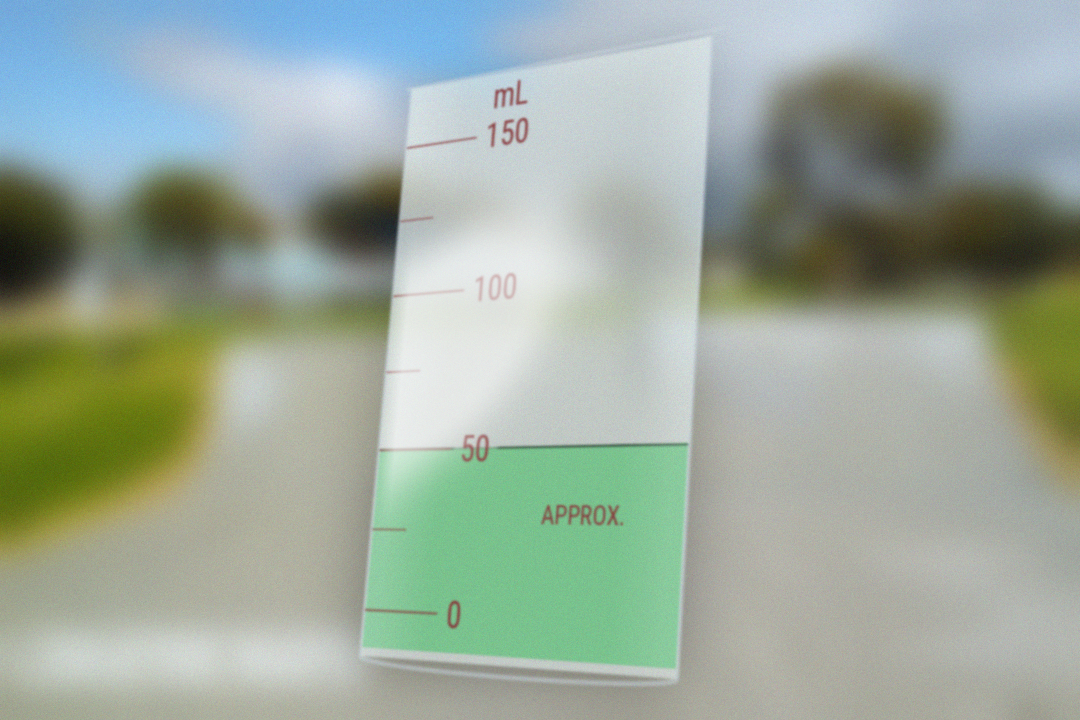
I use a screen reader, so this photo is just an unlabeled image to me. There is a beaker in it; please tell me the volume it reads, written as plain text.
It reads 50 mL
